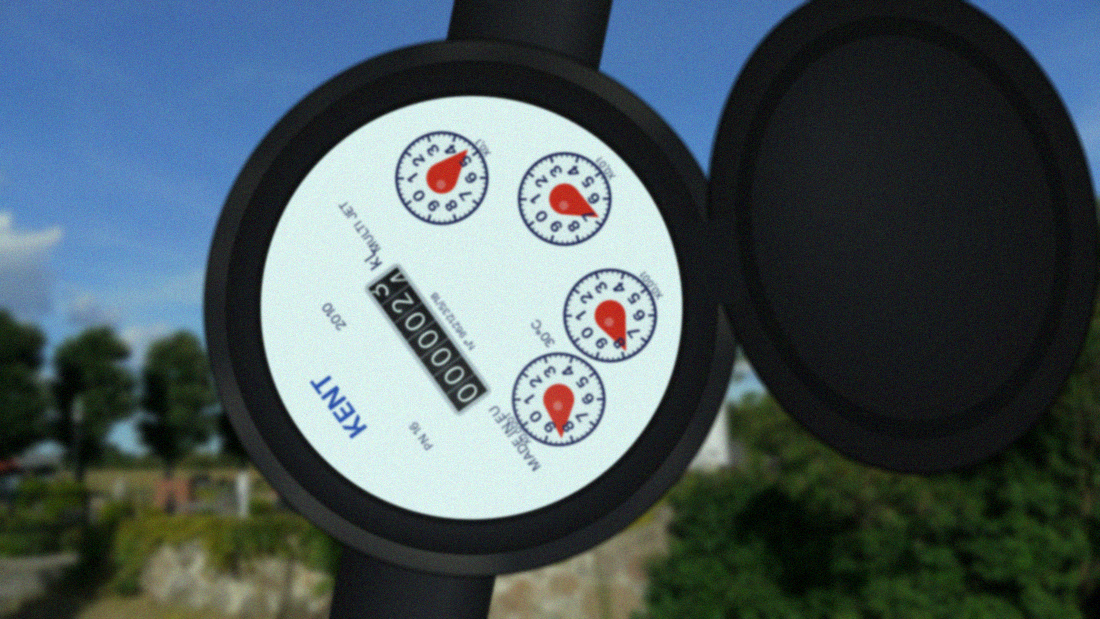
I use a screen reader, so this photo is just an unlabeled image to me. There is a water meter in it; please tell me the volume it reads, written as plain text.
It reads 23.4678 kL
